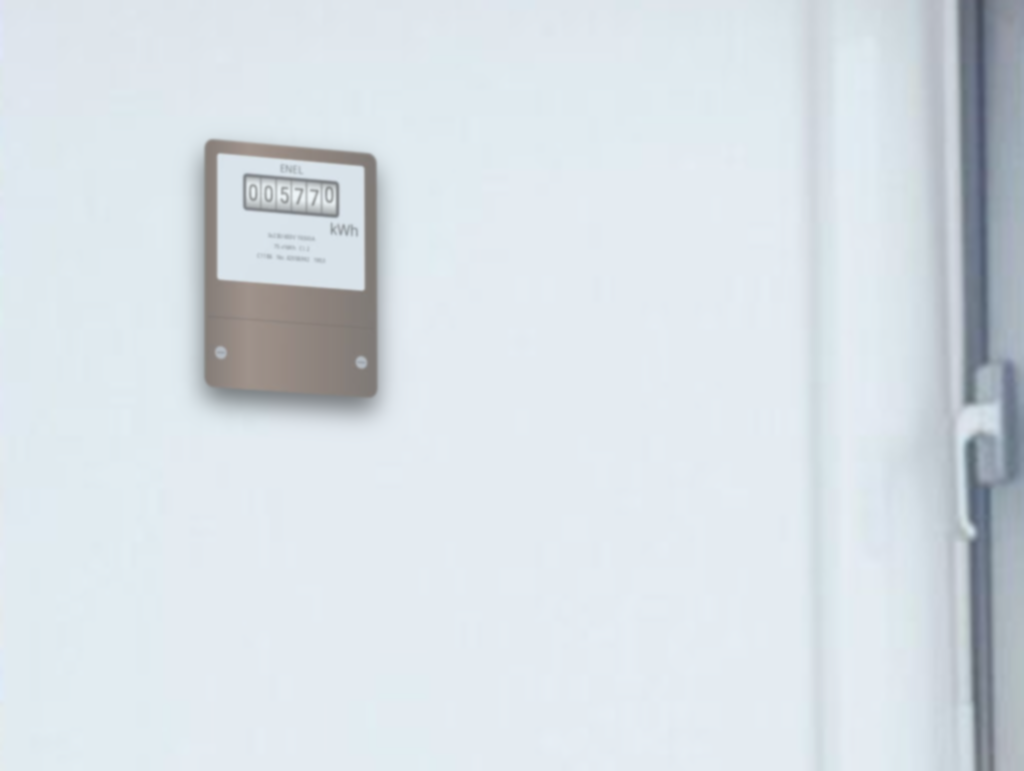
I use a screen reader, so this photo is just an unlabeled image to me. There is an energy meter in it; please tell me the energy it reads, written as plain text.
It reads 5770 kWh
